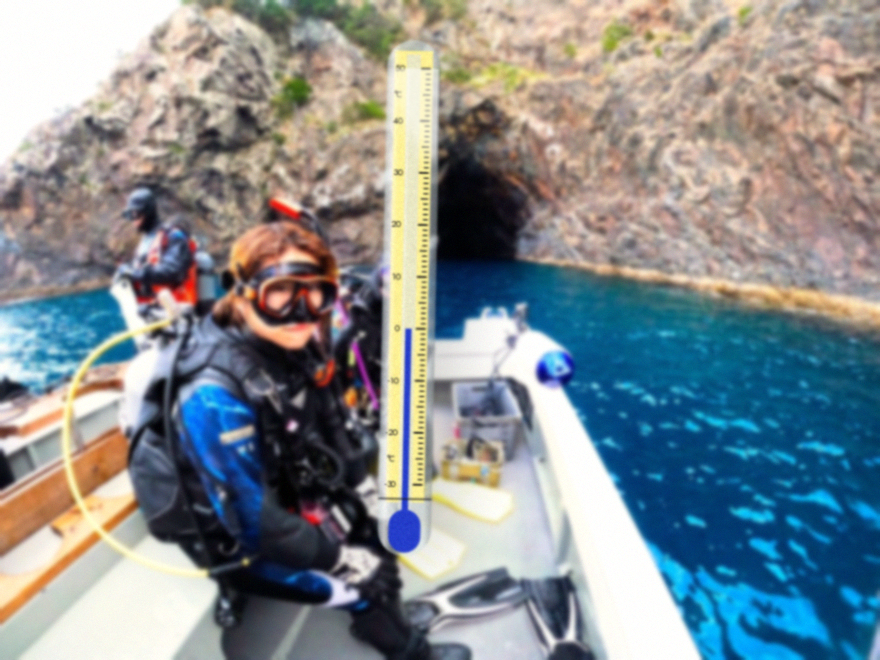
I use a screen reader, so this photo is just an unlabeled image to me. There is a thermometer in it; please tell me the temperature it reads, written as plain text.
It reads 0 °C
